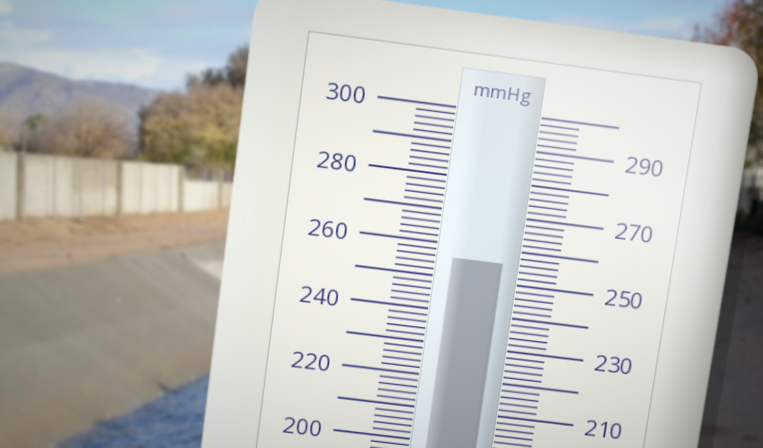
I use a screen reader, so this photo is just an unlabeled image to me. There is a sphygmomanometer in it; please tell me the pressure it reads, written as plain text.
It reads 256 mmHg
